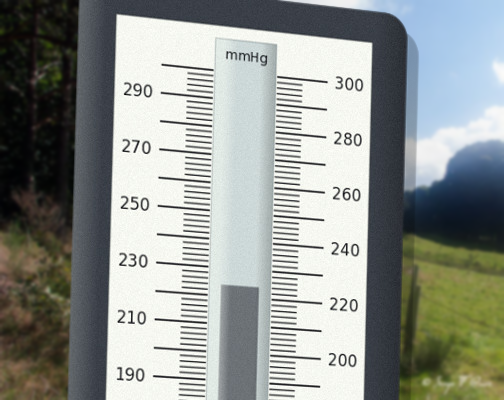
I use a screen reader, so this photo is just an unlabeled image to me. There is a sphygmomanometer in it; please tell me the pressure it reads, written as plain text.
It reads 224 mmHg
